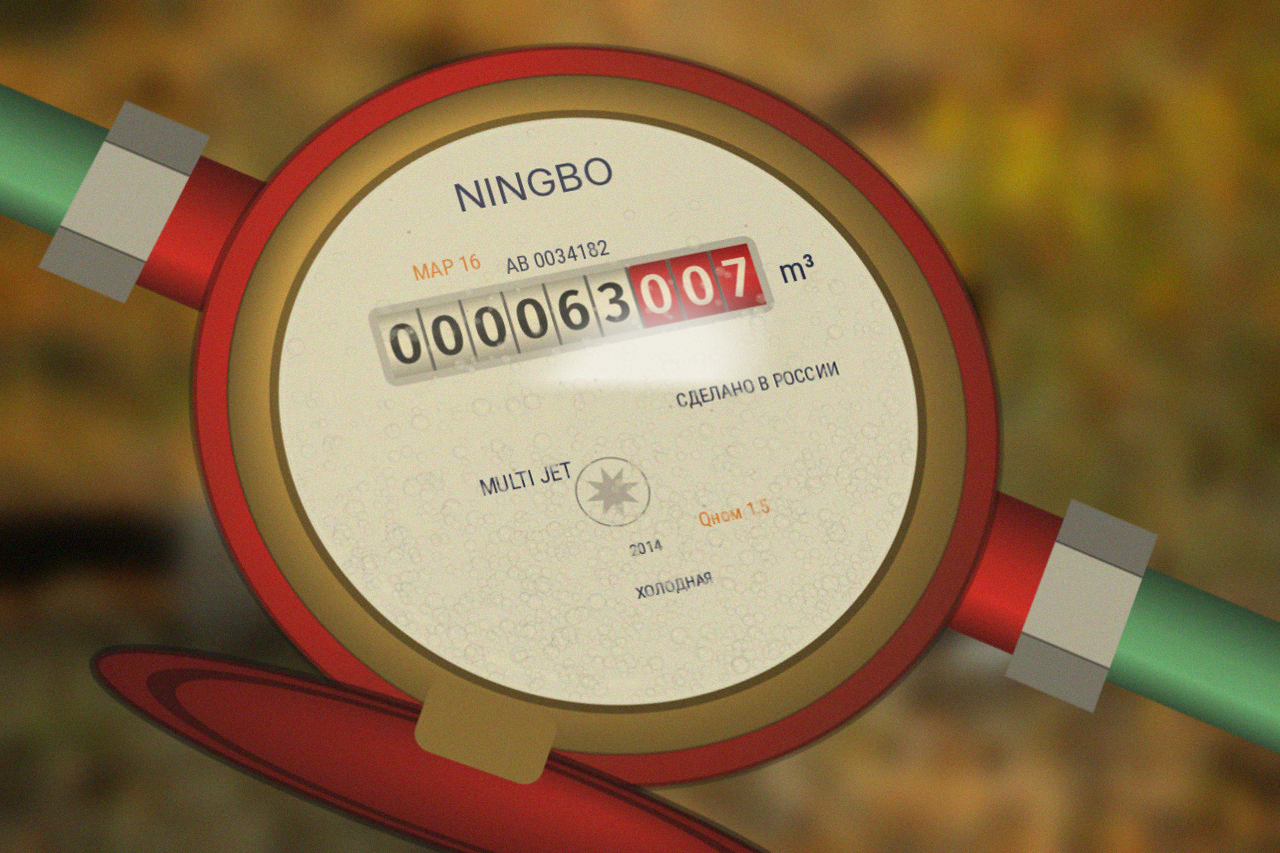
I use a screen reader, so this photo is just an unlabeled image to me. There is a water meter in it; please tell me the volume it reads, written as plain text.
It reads 63.007 m³
